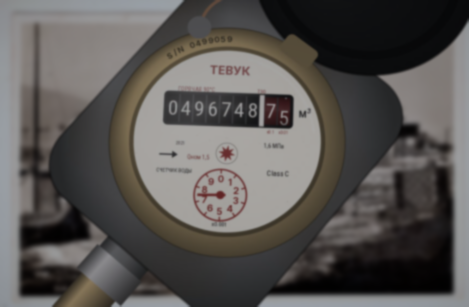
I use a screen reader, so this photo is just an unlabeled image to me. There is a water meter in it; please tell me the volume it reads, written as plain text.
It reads 496748.747 m³
